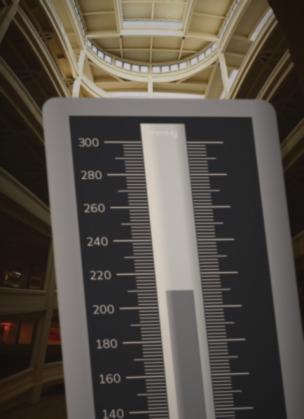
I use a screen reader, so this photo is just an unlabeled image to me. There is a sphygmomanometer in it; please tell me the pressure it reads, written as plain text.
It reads 210 mmHg
